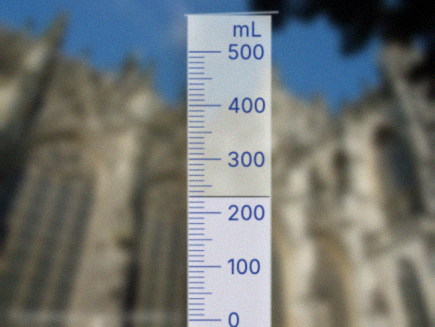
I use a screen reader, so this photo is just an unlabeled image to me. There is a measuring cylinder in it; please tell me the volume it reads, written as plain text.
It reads 230 mL
